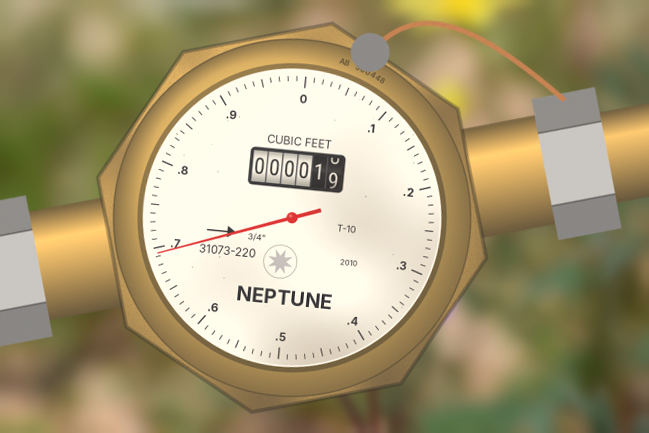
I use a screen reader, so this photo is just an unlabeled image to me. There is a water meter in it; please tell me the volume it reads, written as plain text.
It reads 18.69 ft³
